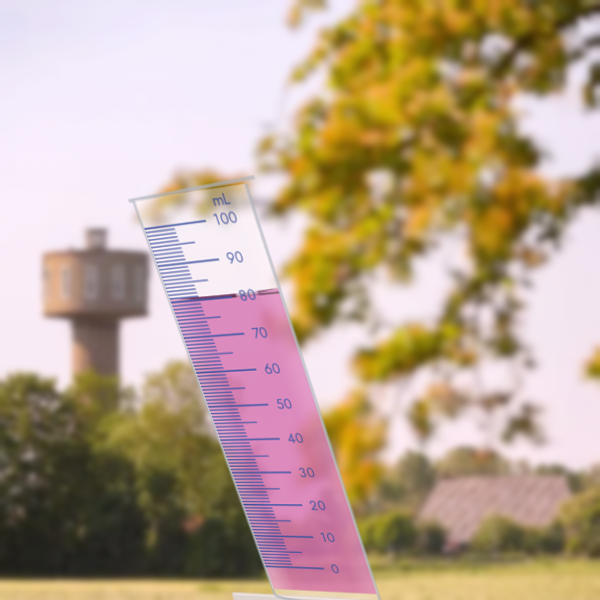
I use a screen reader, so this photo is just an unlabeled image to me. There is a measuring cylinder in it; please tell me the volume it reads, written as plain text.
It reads 80 mL
